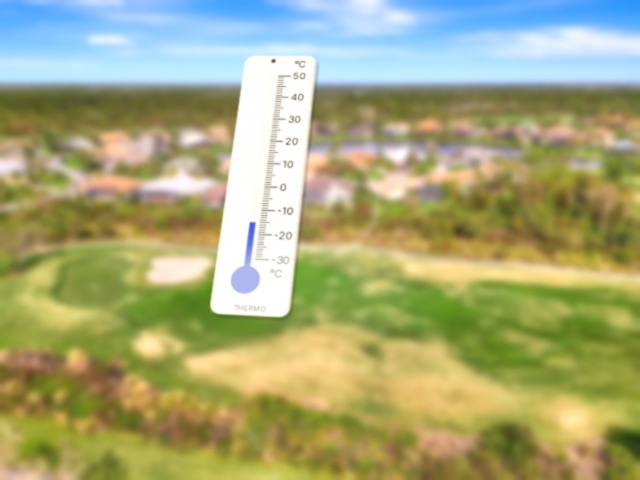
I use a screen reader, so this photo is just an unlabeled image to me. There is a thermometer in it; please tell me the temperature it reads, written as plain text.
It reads -15 °C
